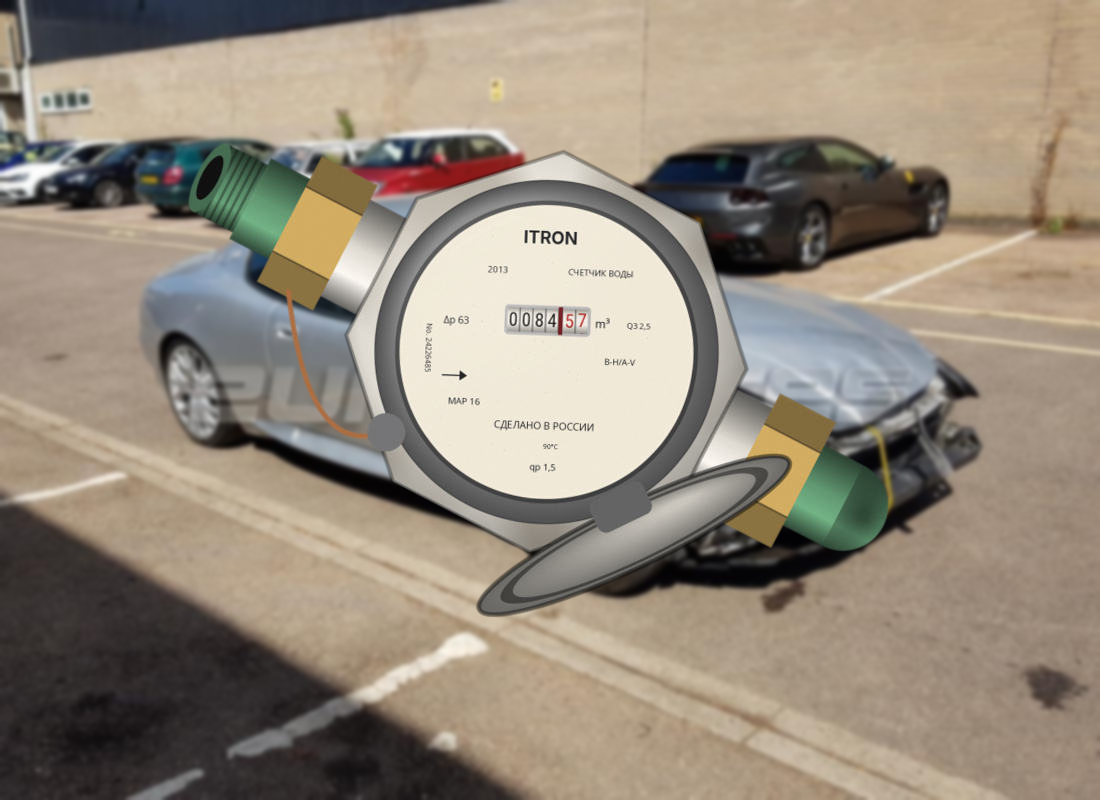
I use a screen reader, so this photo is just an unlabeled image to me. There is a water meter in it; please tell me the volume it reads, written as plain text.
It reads 84.57 m³
